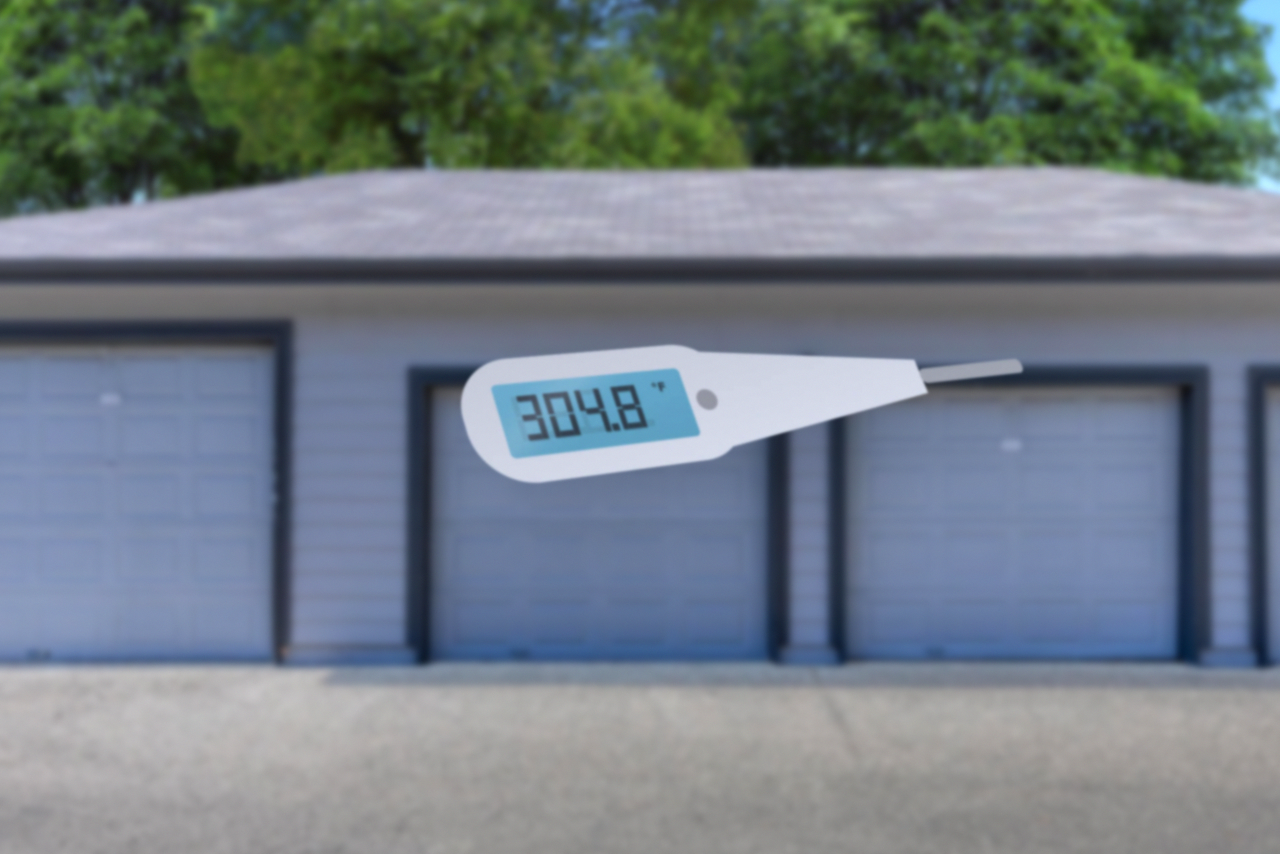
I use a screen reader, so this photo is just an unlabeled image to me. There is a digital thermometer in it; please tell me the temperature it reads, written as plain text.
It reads 304.8 °F
